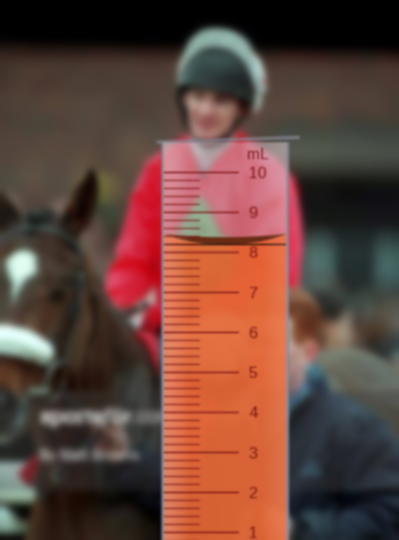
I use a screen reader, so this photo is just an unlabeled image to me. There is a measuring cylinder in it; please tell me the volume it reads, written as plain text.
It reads 8.2 mL
